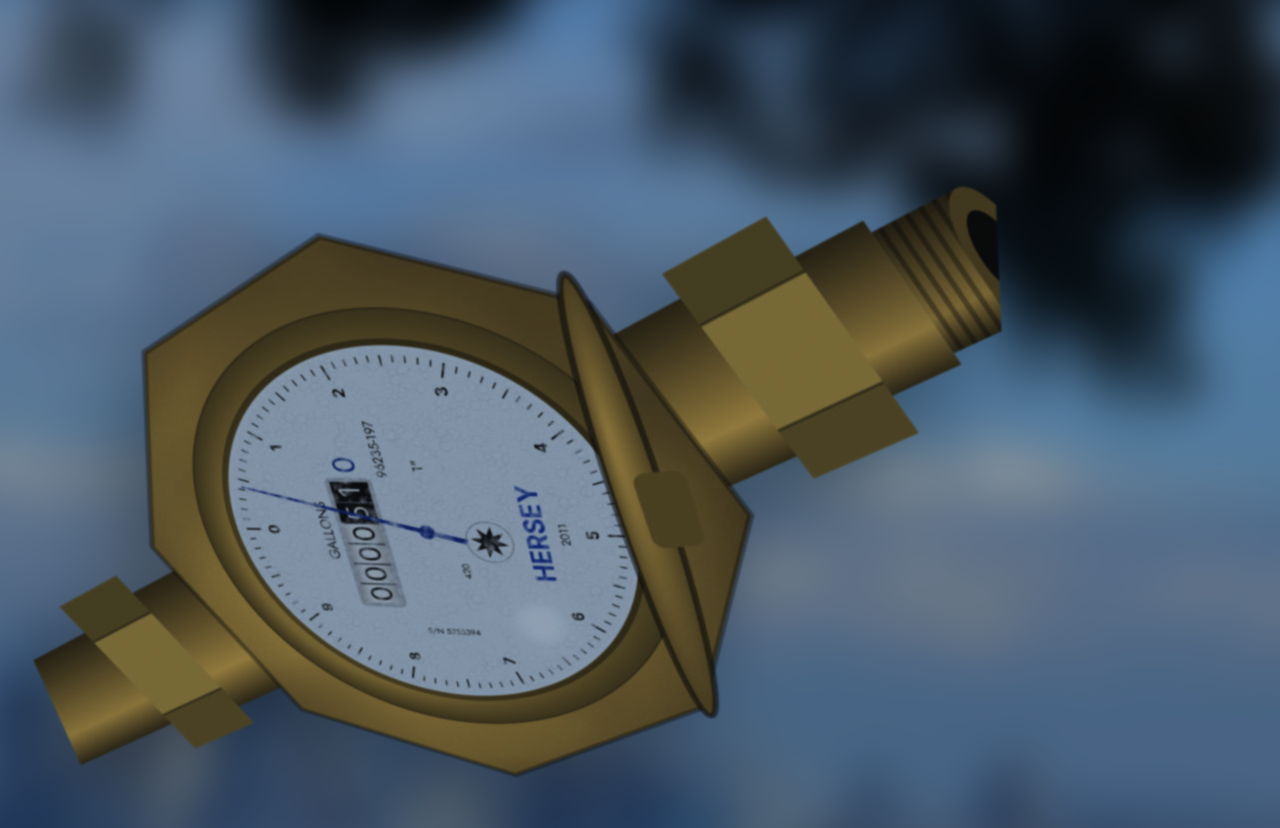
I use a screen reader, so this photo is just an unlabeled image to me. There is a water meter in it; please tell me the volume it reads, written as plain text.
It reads 510.4 gal
